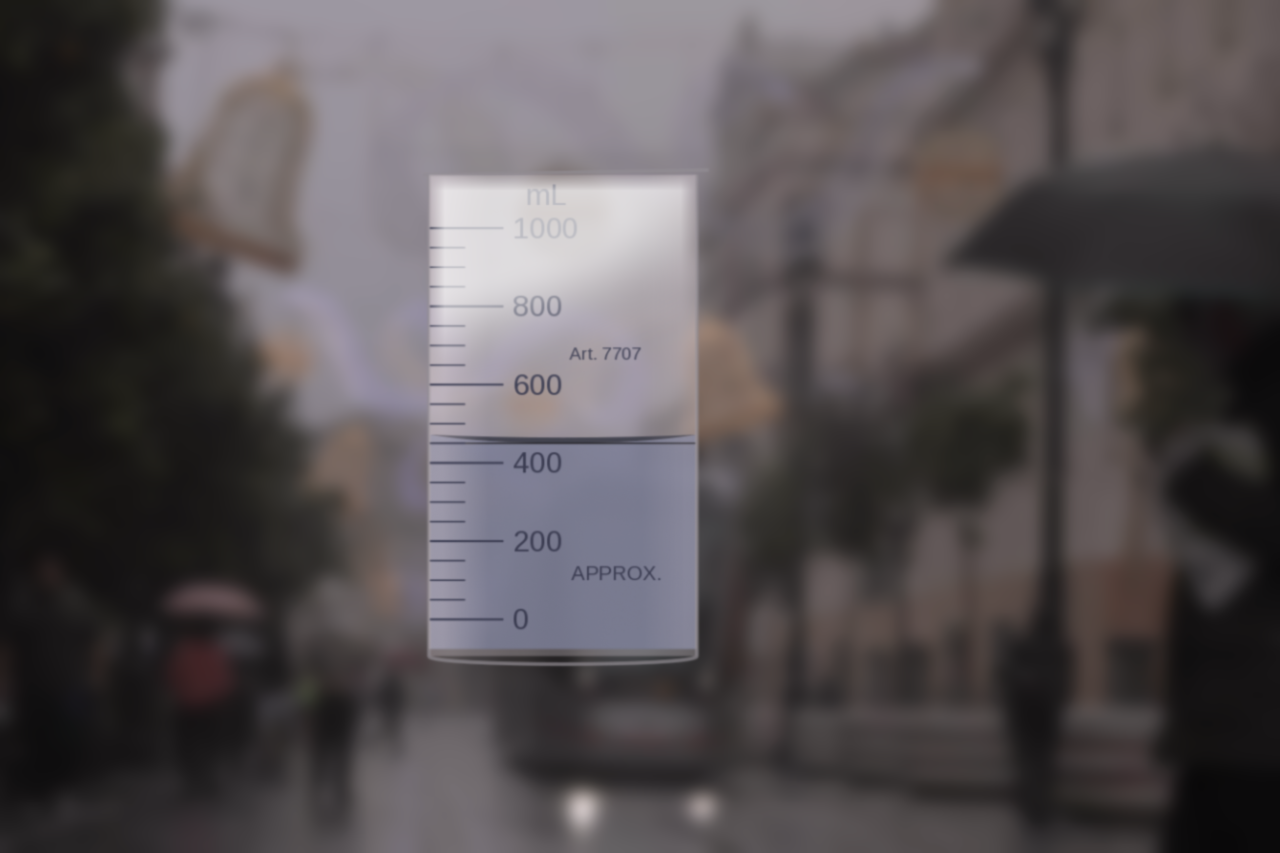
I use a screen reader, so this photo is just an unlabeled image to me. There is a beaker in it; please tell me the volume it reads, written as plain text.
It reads 450 mL
